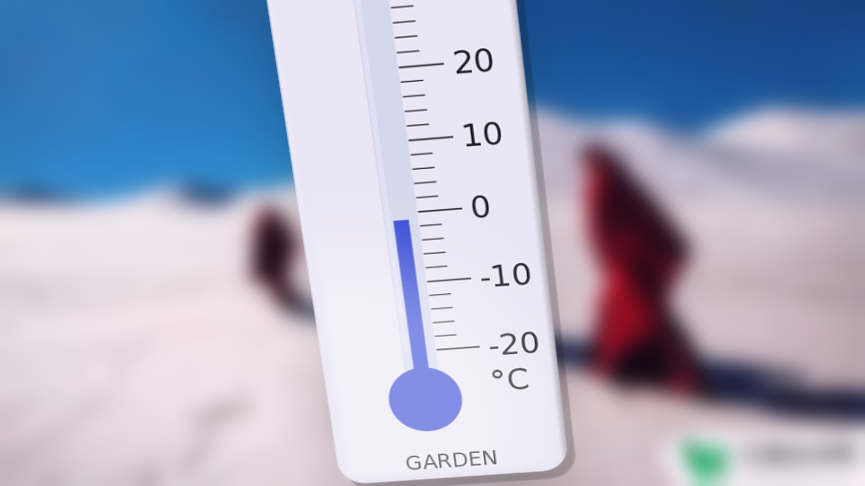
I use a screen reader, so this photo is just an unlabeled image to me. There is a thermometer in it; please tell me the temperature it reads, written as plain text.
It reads -1 °C
